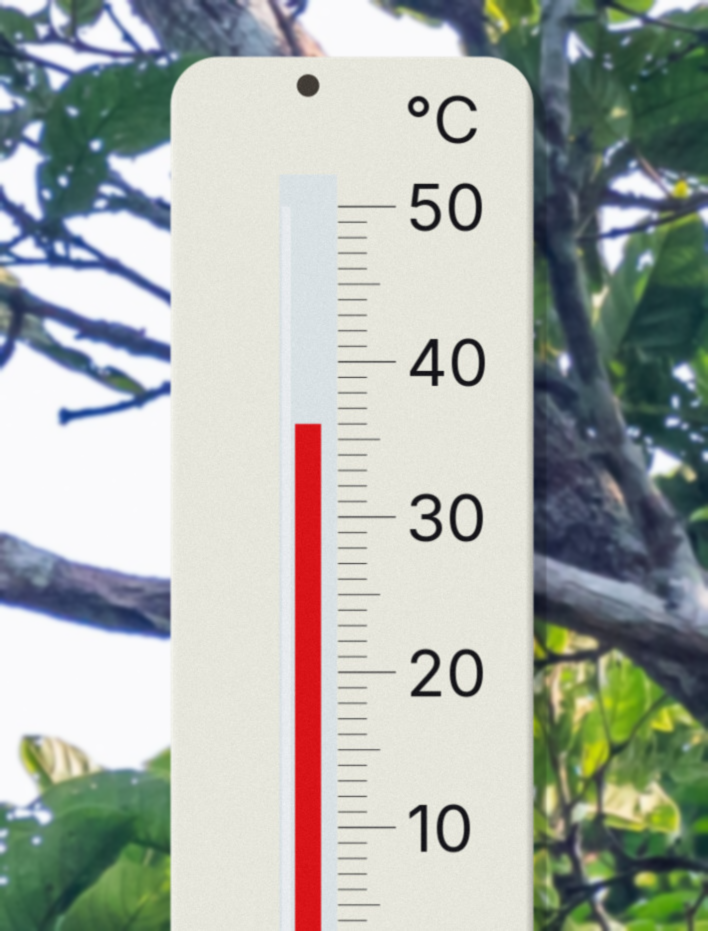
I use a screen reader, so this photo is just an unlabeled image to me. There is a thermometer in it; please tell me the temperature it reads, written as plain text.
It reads 36 °C
